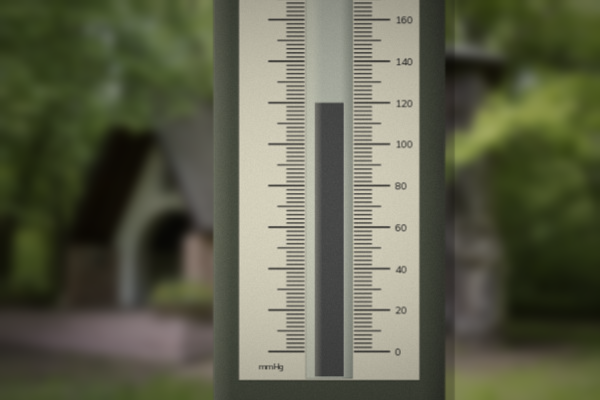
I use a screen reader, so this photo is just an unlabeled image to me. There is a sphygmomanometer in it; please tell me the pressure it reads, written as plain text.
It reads 120 mmHg
